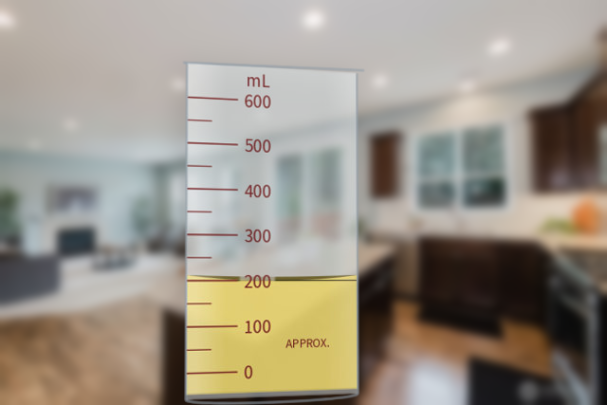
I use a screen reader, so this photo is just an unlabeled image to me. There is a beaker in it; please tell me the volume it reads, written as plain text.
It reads 200 mL
